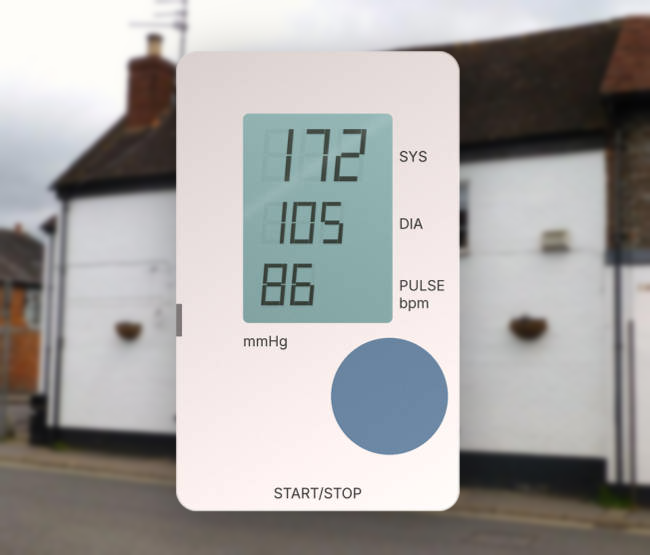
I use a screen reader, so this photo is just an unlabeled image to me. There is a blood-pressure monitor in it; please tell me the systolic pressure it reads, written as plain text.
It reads 172 mmHg
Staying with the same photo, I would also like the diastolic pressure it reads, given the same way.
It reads 105 mmHg
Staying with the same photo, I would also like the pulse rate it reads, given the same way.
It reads 86 bpm
